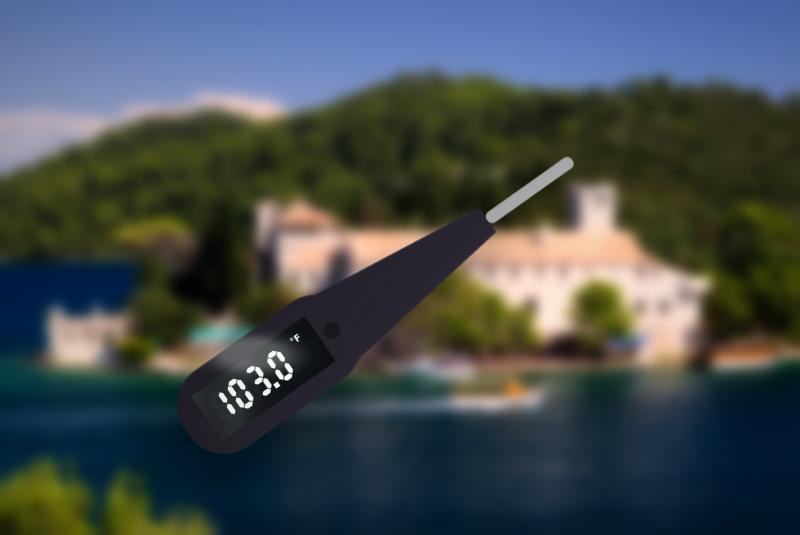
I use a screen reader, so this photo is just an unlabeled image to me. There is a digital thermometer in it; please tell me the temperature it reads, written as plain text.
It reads 103.0 °F
